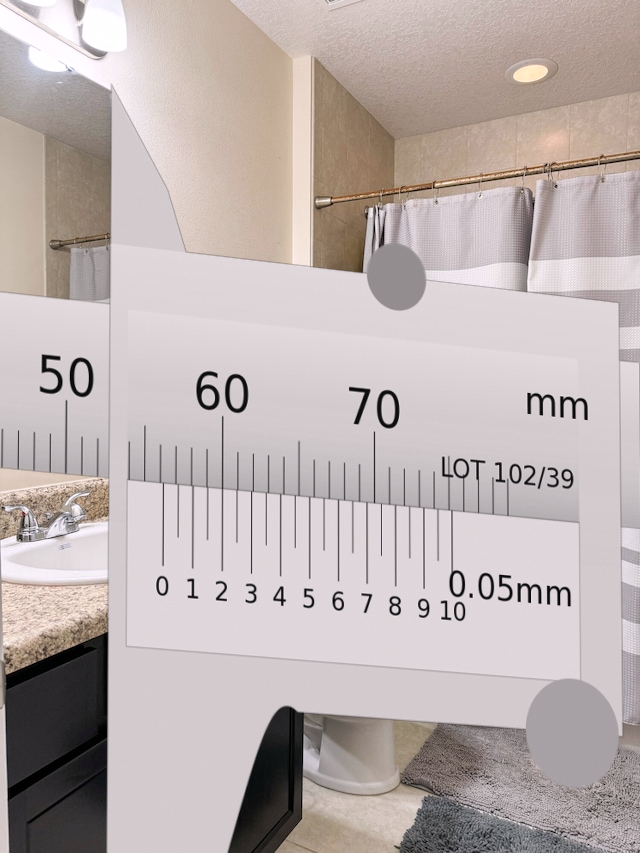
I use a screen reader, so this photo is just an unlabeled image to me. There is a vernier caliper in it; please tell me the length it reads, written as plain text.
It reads 56.2 mm
